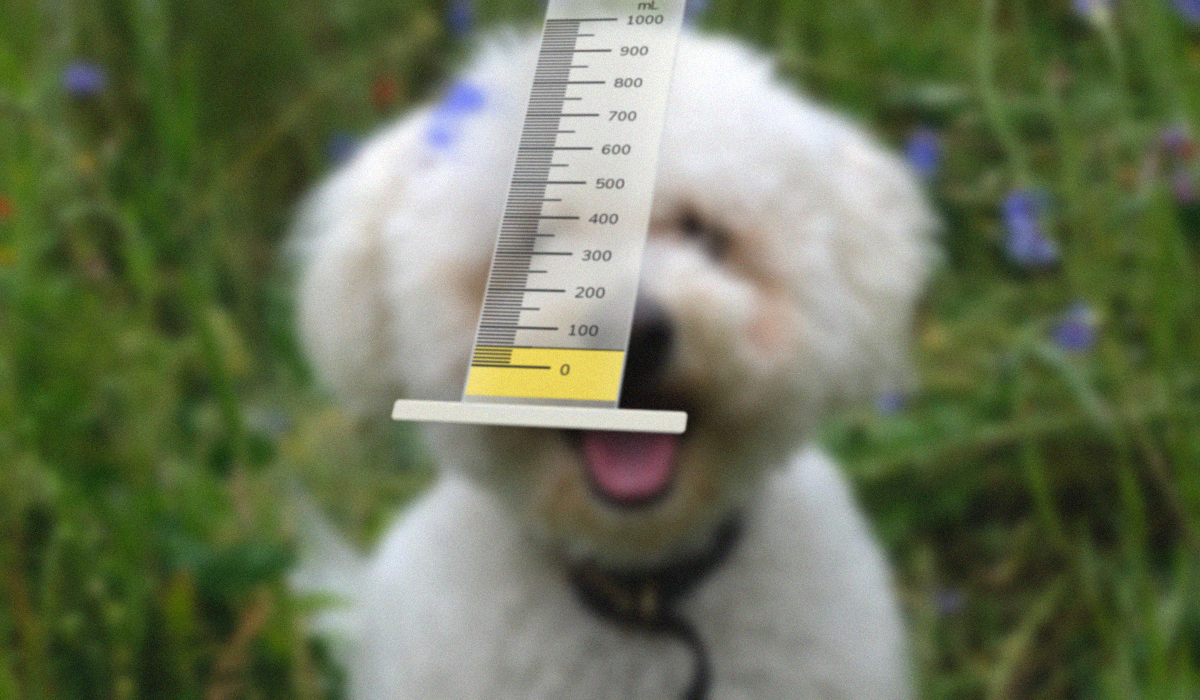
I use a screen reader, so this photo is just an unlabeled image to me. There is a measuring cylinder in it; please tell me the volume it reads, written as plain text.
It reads 50 mL
